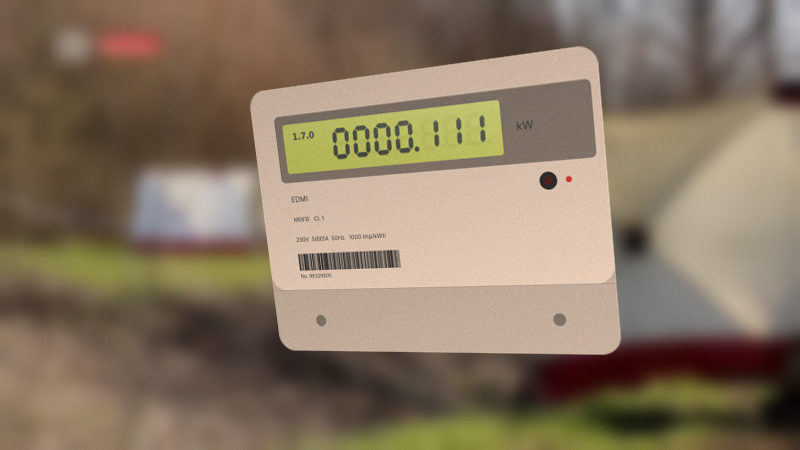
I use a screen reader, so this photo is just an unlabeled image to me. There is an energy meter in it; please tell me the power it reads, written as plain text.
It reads 0.111 kW
